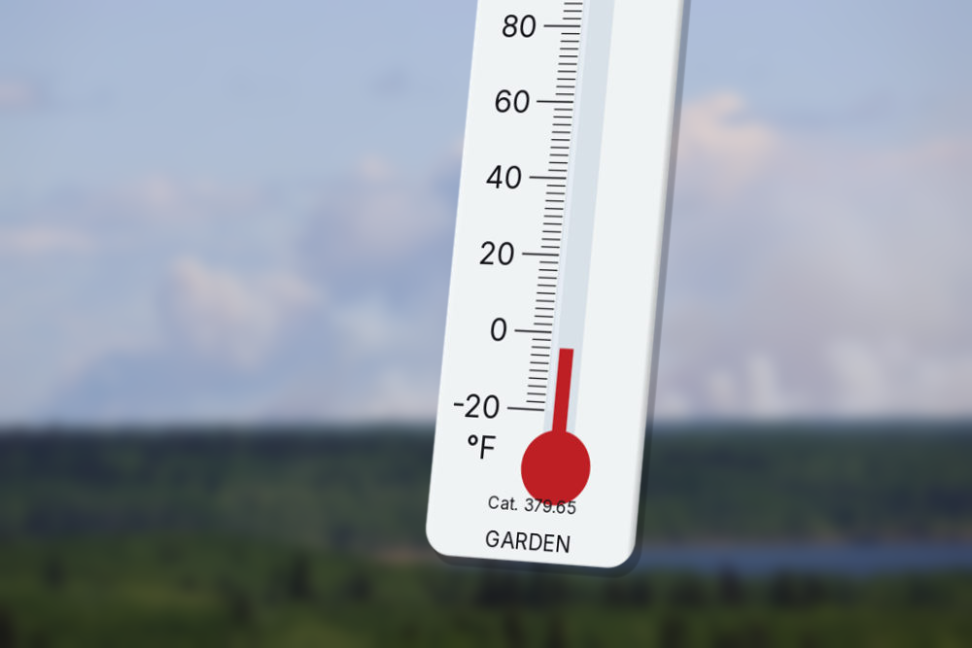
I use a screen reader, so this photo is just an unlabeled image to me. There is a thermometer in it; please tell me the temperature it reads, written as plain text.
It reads -4 °F
